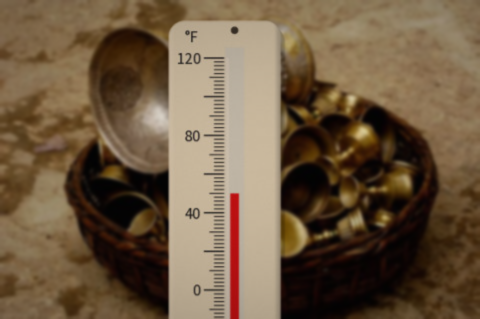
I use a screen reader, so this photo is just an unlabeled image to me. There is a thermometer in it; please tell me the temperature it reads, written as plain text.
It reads 50 °F
